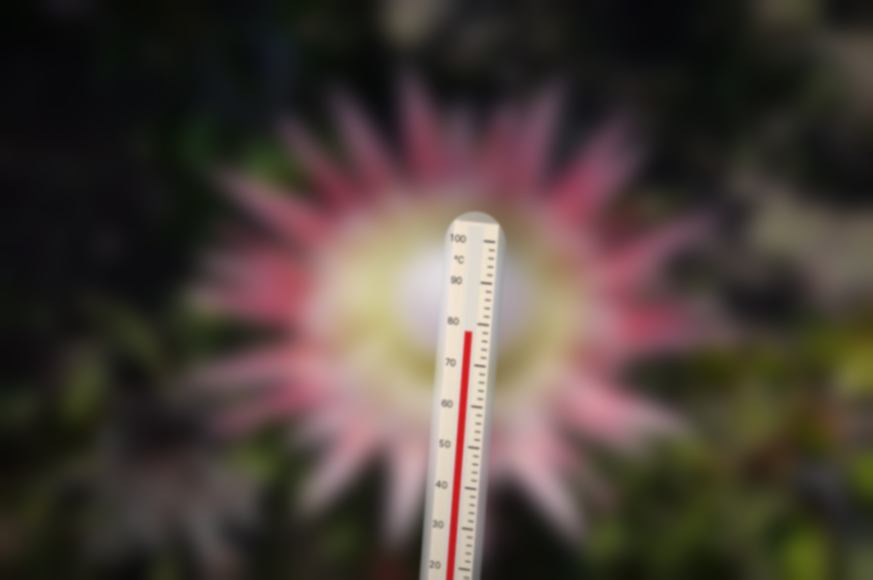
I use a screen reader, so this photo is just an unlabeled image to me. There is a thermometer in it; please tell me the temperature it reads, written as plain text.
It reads 78 °C
